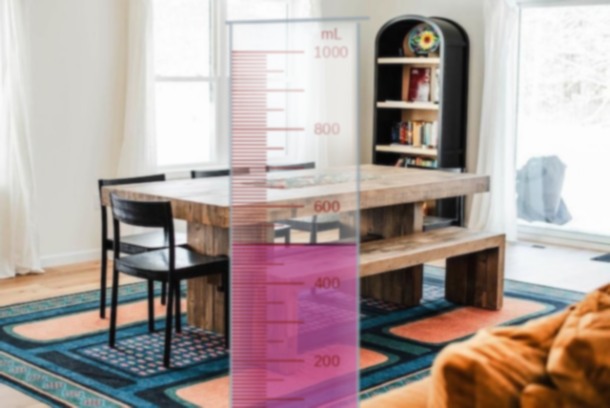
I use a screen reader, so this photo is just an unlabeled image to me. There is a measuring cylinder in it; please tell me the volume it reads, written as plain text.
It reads 500 mL
